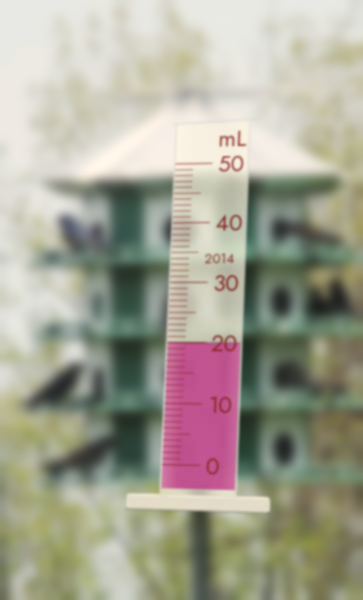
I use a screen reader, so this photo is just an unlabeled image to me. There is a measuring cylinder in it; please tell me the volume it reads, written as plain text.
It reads 20 mL
